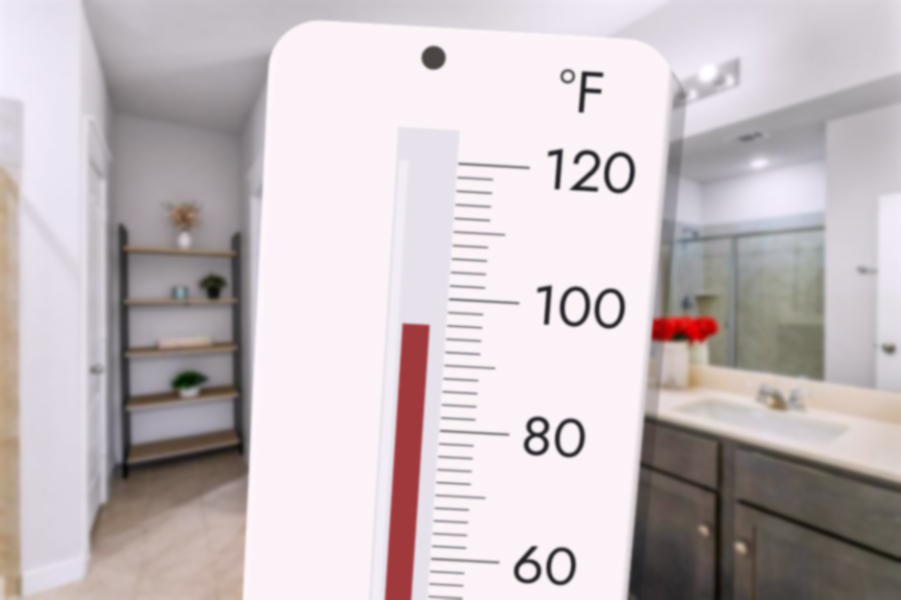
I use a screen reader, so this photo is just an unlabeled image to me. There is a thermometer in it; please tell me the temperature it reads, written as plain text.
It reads 96 °F
